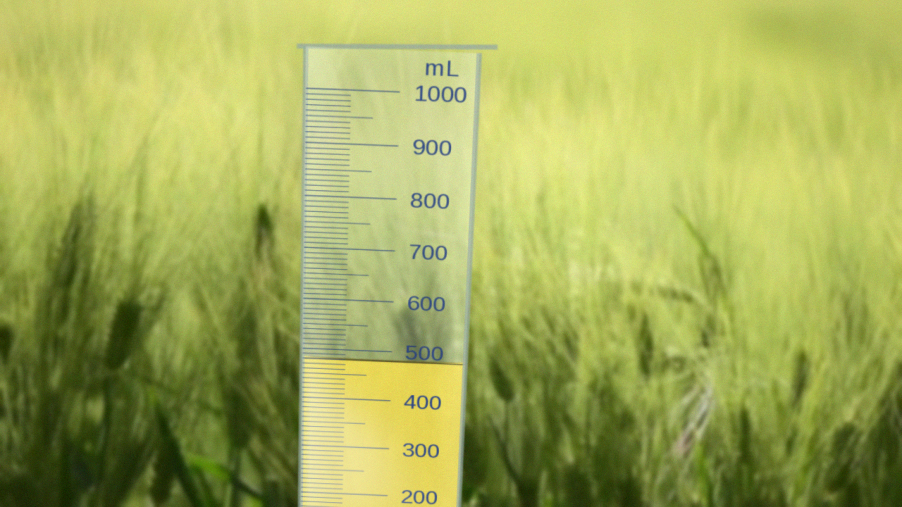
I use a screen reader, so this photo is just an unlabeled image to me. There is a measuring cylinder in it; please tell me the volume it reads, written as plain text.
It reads 480 mL
